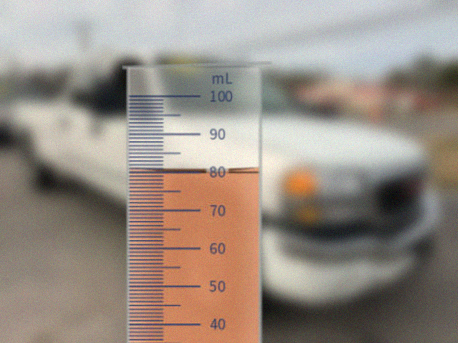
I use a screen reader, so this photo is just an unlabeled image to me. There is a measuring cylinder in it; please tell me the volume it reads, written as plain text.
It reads 80 mL
